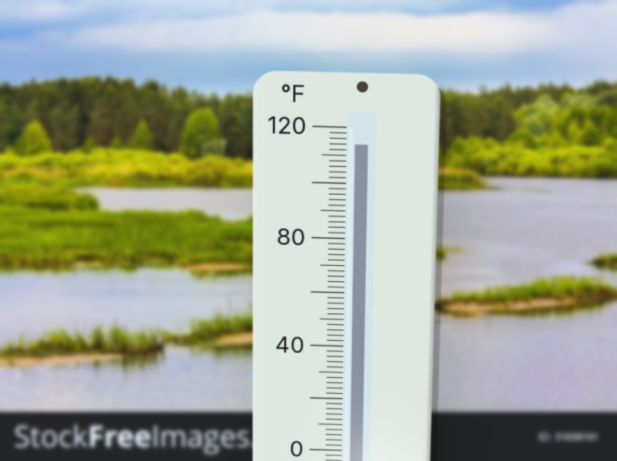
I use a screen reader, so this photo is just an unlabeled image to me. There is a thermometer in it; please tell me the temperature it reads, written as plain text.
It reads 114 °F
